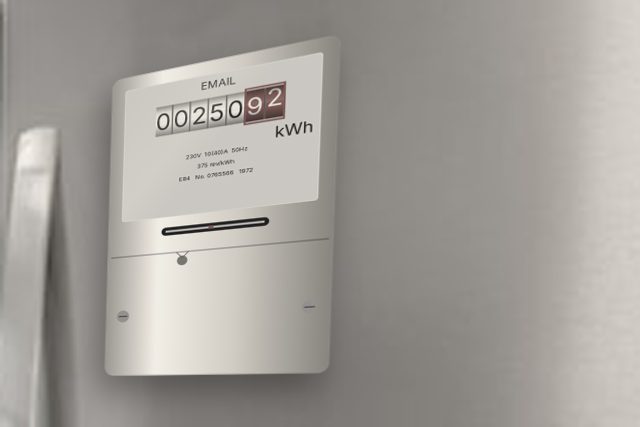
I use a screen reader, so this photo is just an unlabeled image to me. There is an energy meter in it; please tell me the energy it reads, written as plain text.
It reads 250.92 kWh
